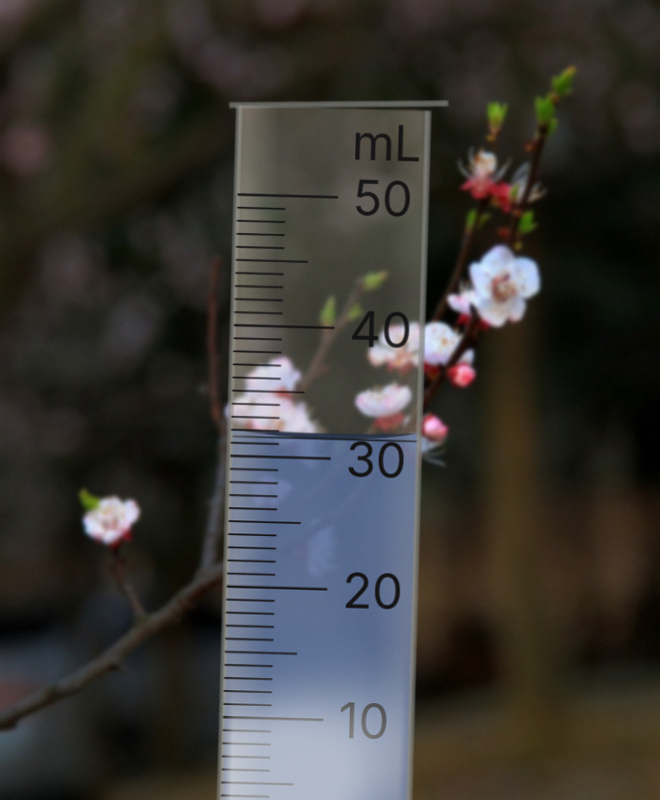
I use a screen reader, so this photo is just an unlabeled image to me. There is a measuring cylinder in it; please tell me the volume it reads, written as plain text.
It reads 31.5 mL
